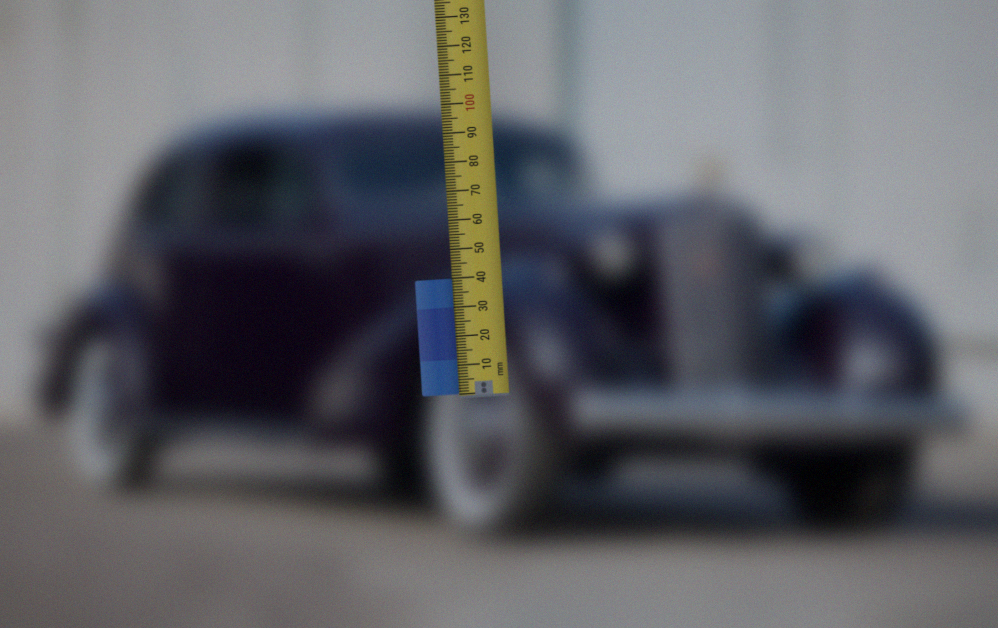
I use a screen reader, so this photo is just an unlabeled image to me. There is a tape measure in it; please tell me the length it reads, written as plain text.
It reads 40 mm
